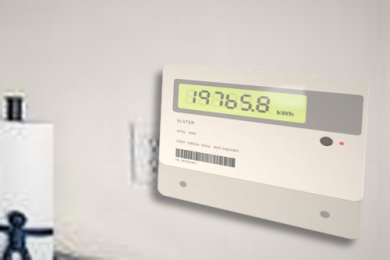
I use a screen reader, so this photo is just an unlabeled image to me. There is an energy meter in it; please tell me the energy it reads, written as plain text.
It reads 19765.8 kWh
